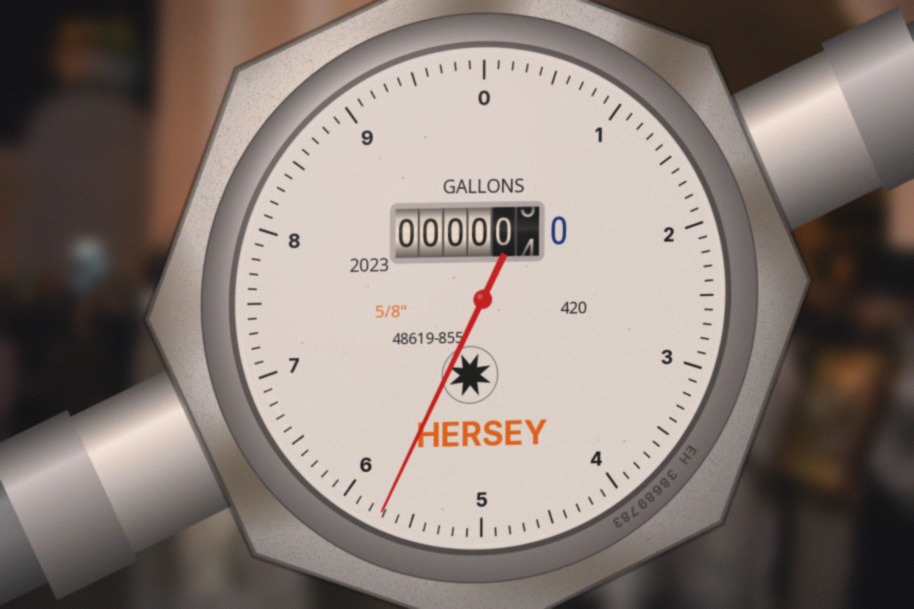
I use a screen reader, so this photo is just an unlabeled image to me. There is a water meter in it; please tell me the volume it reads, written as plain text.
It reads 35.7 gal
